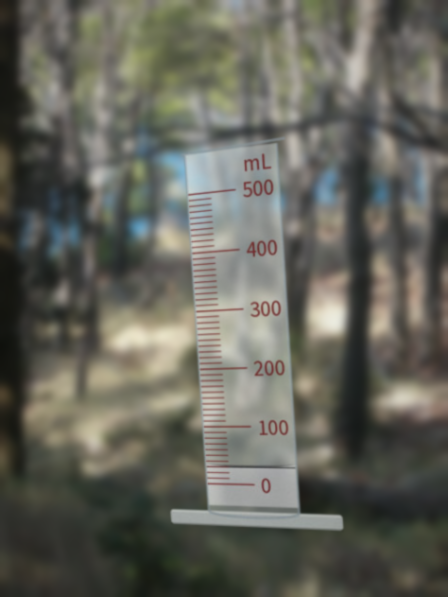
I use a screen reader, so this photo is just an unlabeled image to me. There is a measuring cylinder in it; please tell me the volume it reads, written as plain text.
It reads 30 mL
